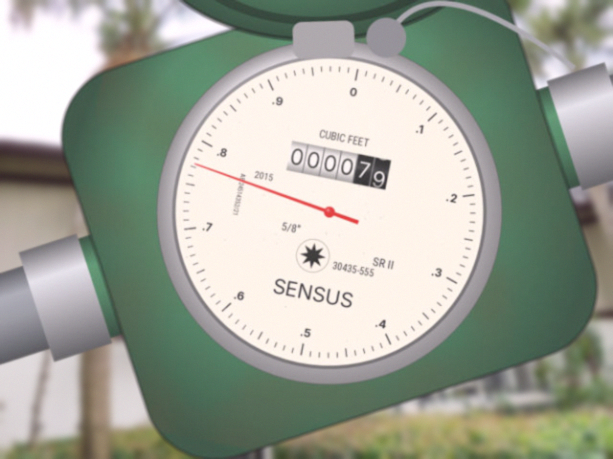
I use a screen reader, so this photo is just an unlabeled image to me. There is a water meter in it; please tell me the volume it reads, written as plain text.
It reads 78.77 ft³
